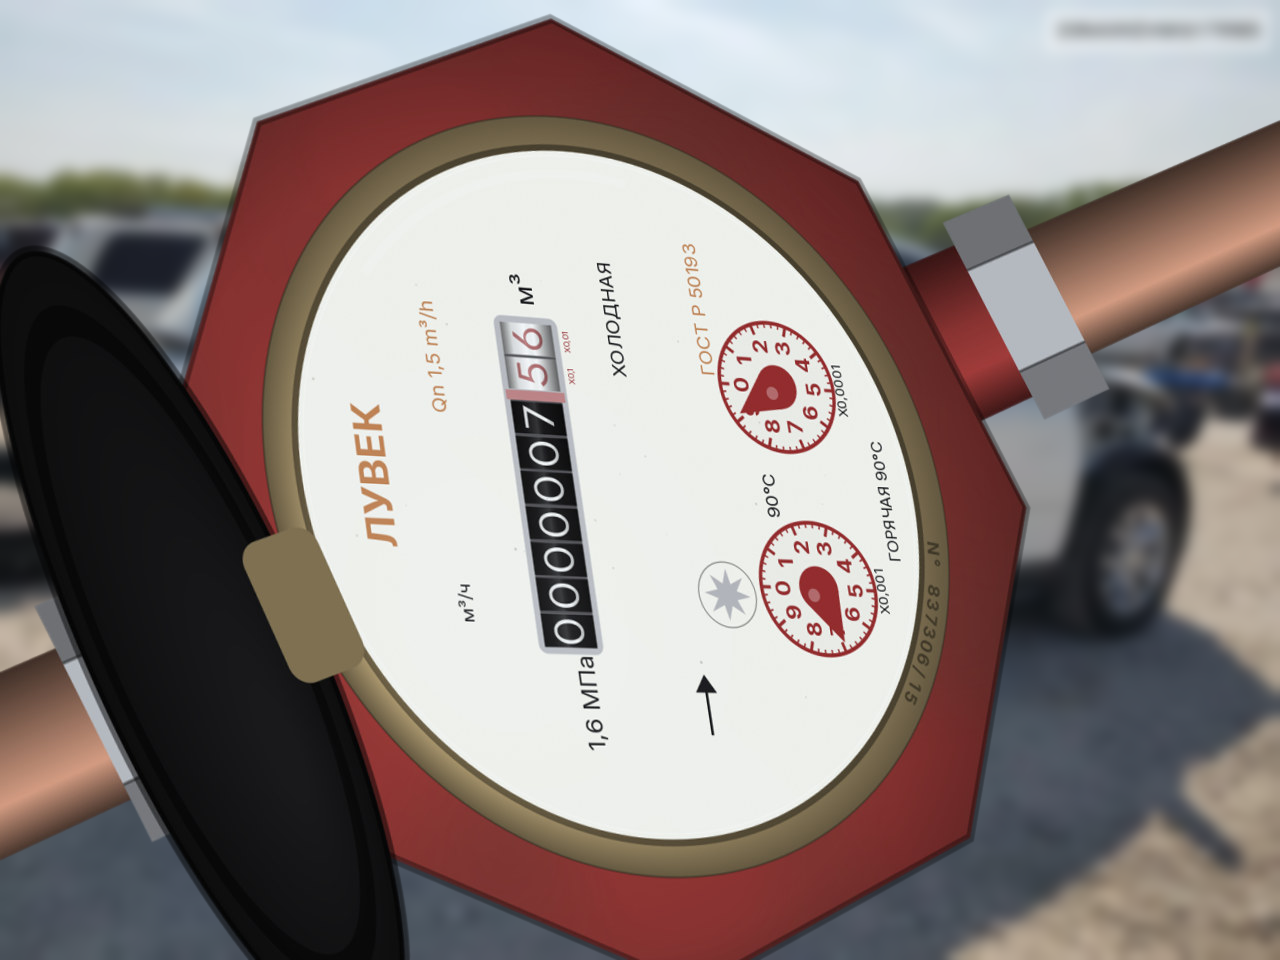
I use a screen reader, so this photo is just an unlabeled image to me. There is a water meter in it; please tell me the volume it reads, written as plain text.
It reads 7.5669 m³
